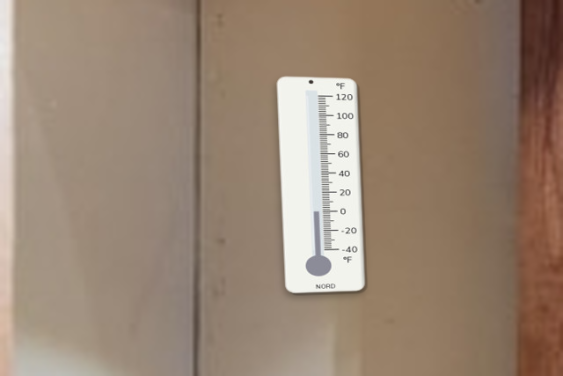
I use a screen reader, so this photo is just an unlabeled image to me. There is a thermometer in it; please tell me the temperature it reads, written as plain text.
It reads 0 °F
